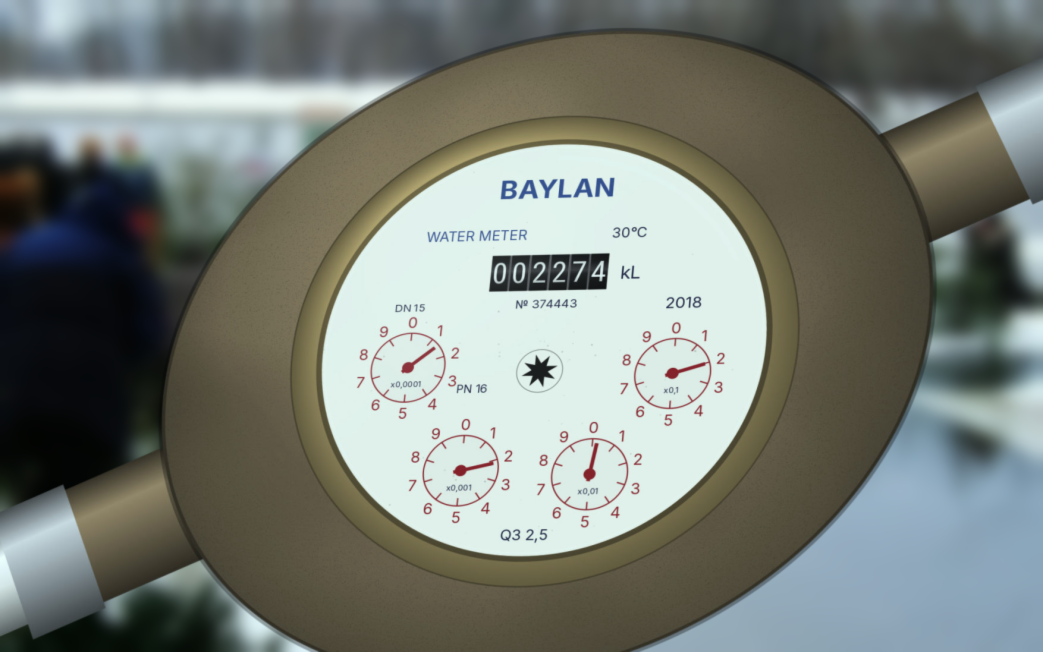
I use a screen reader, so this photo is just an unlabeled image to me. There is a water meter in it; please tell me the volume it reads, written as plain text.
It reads 2274.2021 kL
